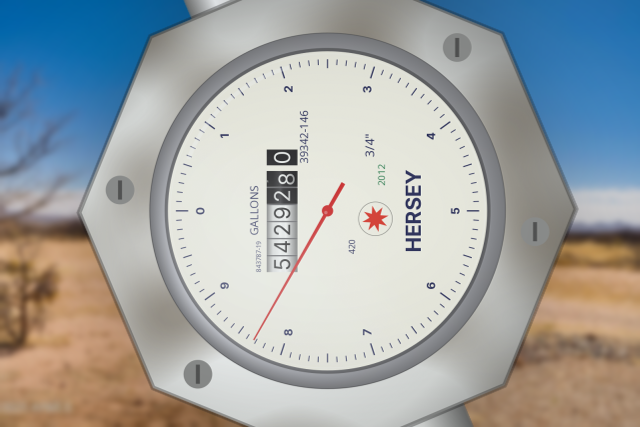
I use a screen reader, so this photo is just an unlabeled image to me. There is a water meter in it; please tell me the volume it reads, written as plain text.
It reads 5429278.3 gal
